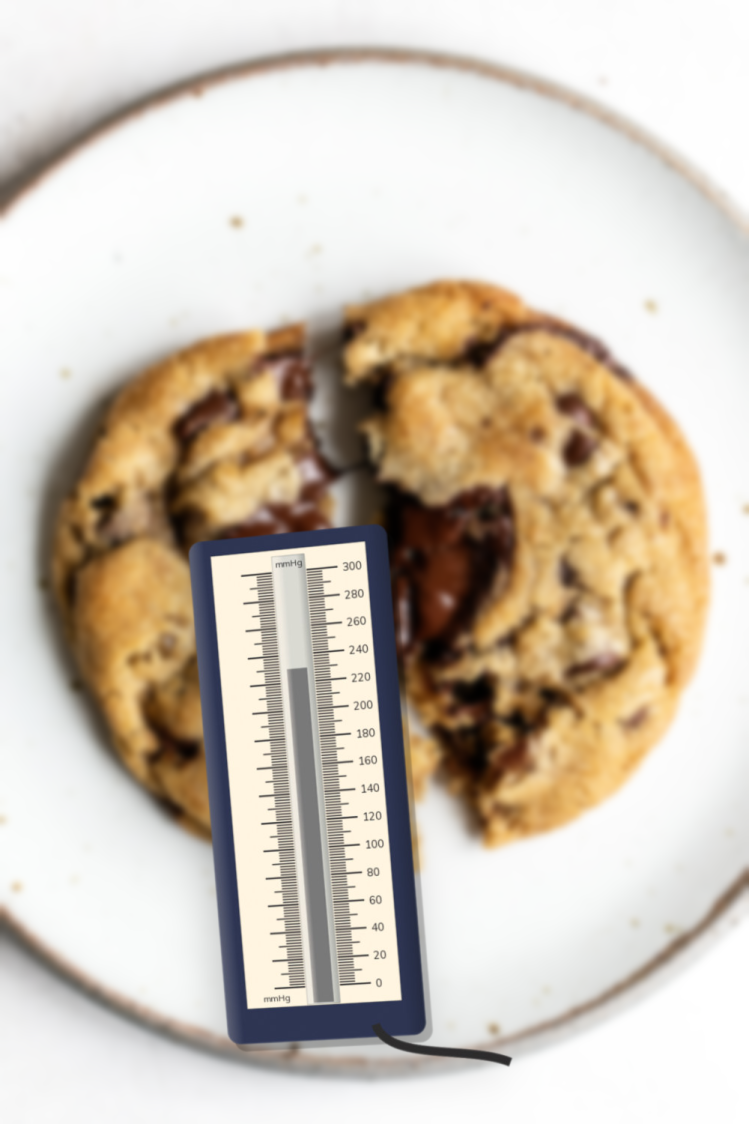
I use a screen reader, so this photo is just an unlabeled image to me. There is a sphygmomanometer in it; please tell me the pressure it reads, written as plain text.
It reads 230 mmHg
